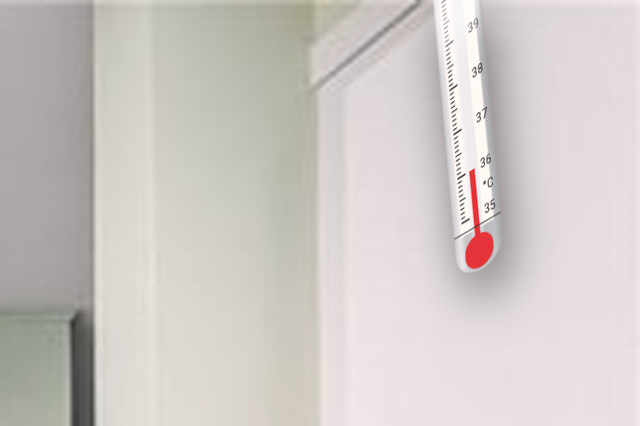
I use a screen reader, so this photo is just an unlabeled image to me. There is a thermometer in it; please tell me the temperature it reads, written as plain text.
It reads 36 °C
